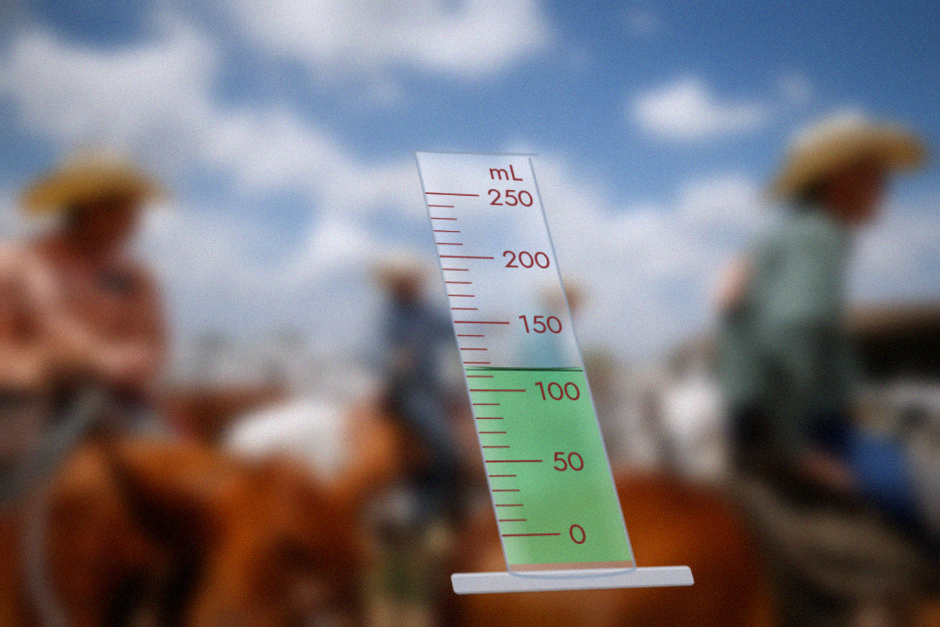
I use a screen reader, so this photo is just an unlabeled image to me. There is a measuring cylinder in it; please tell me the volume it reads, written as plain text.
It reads 115 mL
